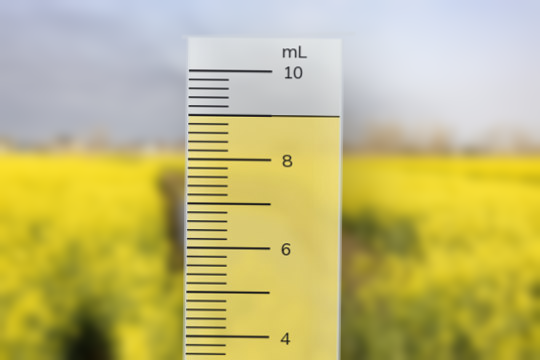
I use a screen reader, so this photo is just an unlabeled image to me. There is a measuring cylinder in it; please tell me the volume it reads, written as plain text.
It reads 9 mL
